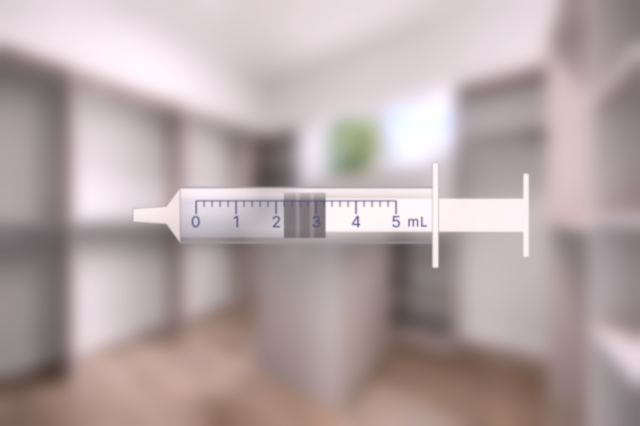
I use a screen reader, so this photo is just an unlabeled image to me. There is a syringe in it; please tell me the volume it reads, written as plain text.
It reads 2.2 mL
